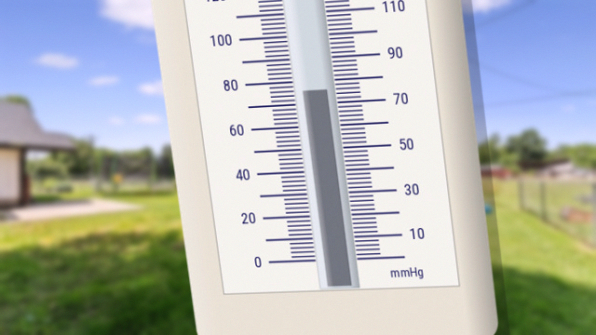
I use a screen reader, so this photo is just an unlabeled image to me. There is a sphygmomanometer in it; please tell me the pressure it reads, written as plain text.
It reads 76 mmHg
